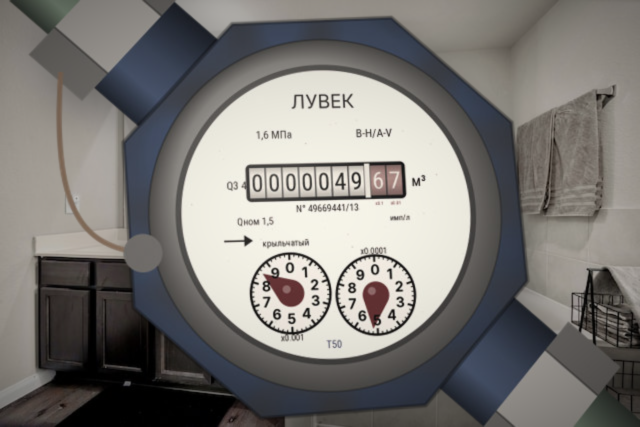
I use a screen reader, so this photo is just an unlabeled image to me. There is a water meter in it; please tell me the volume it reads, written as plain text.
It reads 49.6785 m³
